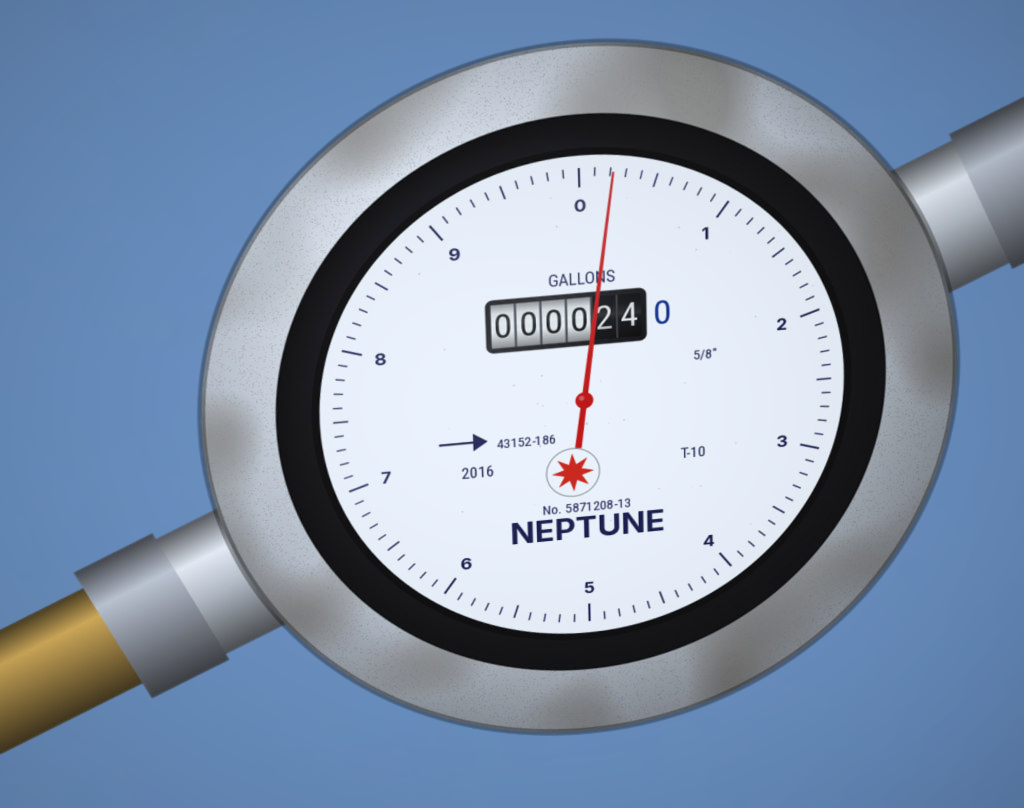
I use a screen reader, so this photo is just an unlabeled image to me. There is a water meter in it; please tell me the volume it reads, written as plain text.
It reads 240.2 gal
